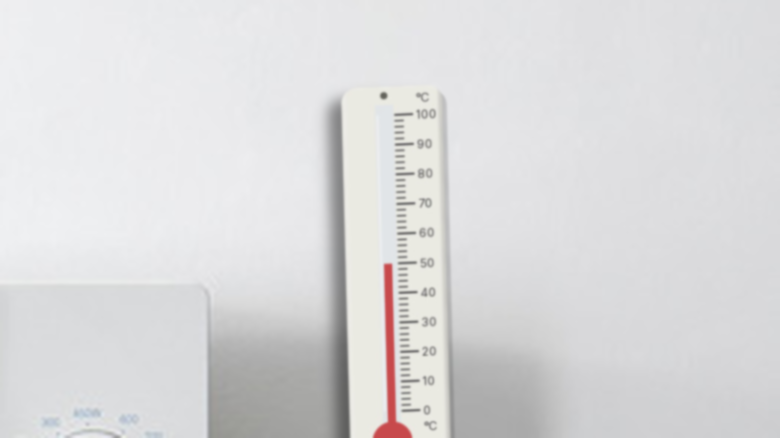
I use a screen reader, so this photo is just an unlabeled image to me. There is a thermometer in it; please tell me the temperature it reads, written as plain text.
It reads 50 °C
